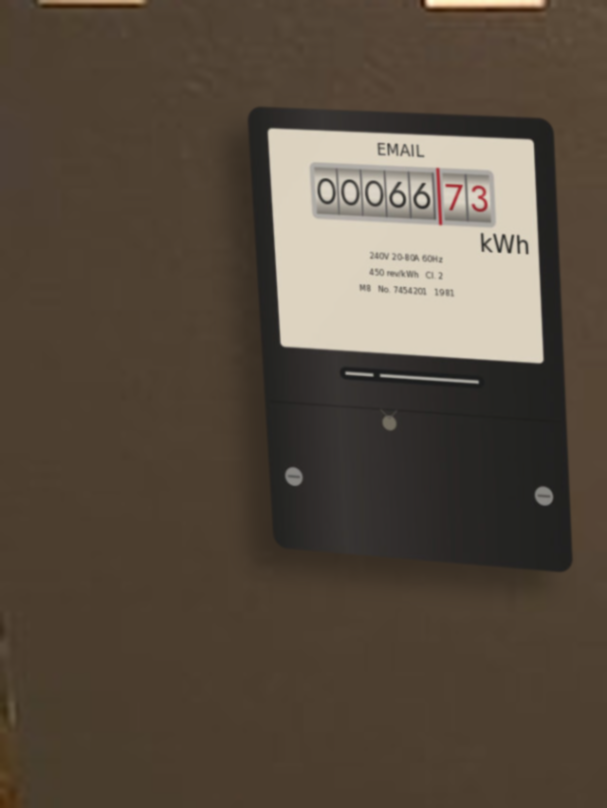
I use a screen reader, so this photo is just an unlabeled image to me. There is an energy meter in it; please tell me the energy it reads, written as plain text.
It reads 66.73 kWh
